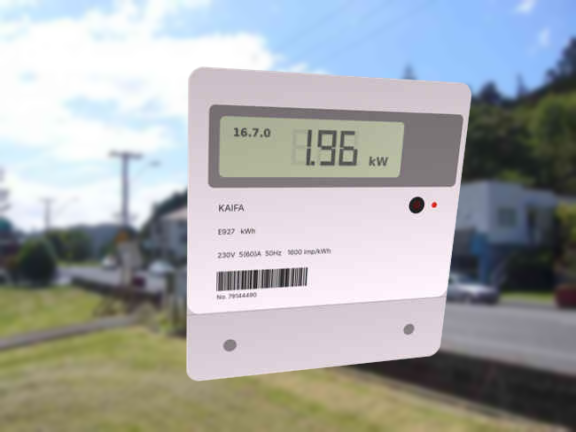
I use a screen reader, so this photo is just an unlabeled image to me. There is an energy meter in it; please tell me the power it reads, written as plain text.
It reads 1.96 kW
